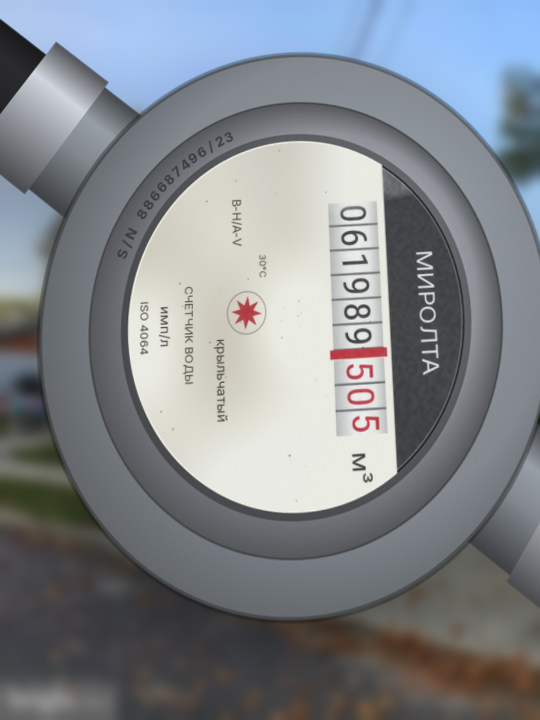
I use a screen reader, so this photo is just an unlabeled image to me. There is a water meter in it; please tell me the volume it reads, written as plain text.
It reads 61989.505 m³
